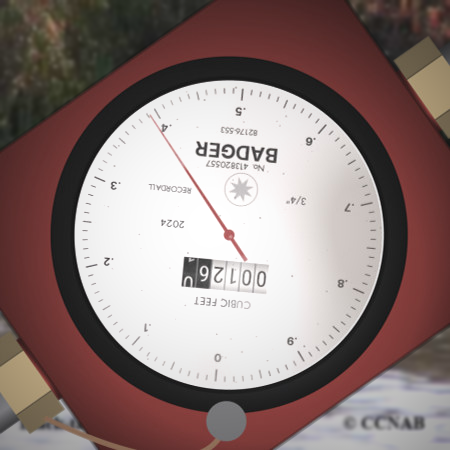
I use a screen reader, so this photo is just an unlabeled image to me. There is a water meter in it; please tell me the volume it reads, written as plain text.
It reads 1260.39 ft³
